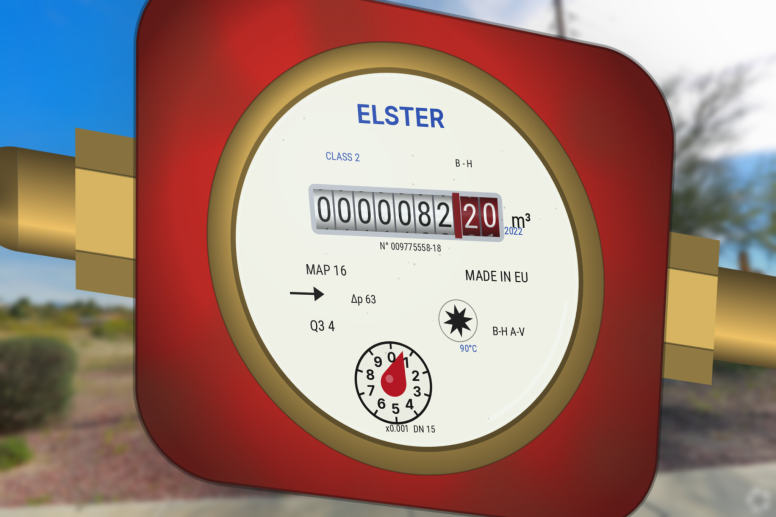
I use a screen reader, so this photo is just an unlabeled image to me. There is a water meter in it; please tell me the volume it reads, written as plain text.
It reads 82.200 m³
